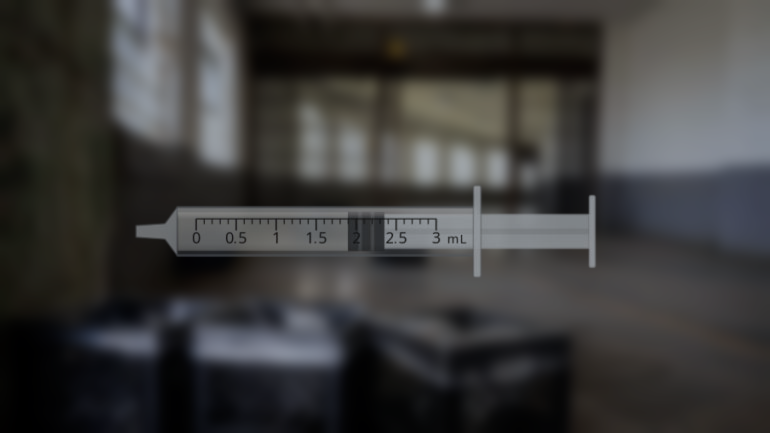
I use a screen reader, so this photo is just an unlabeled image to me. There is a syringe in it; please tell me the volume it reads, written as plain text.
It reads 1.9 mL
